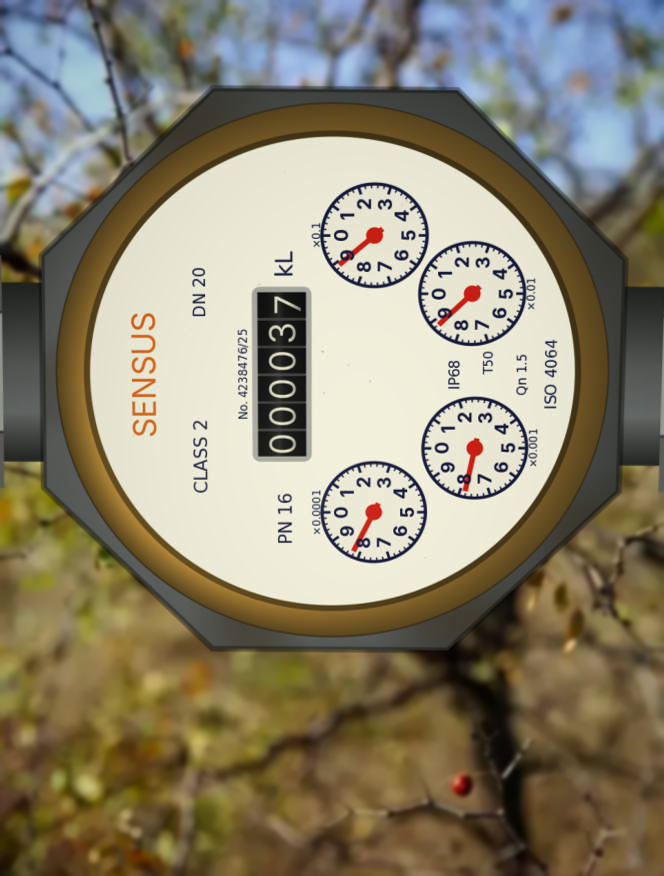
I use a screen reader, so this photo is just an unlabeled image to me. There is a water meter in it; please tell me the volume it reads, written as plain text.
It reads 36.8878 kL
